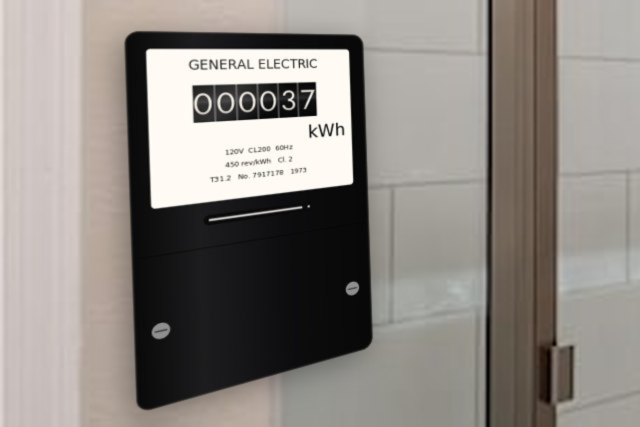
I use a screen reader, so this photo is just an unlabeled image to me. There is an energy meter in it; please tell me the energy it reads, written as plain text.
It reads 37 kWh
